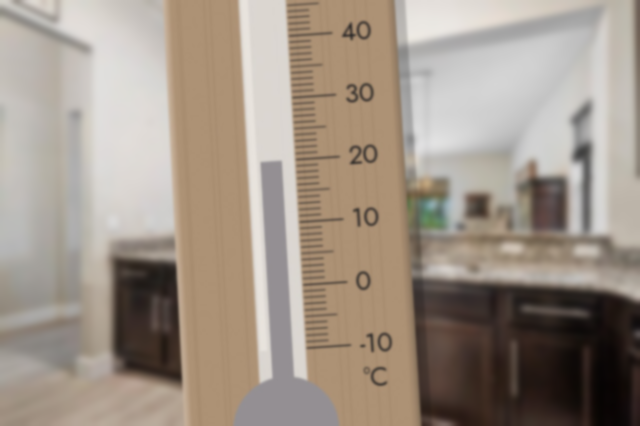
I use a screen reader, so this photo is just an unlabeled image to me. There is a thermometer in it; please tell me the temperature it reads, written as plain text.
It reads 20 °C
